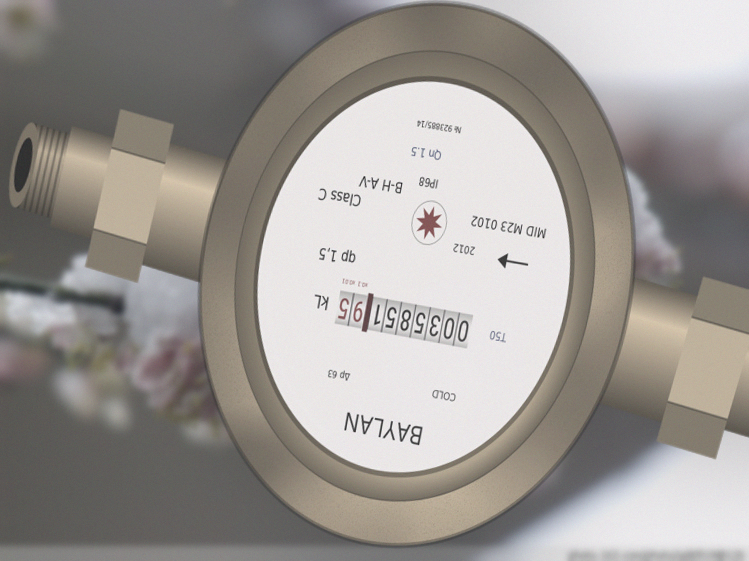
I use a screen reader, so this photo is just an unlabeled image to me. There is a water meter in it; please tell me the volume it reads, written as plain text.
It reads 35851.95 kL
